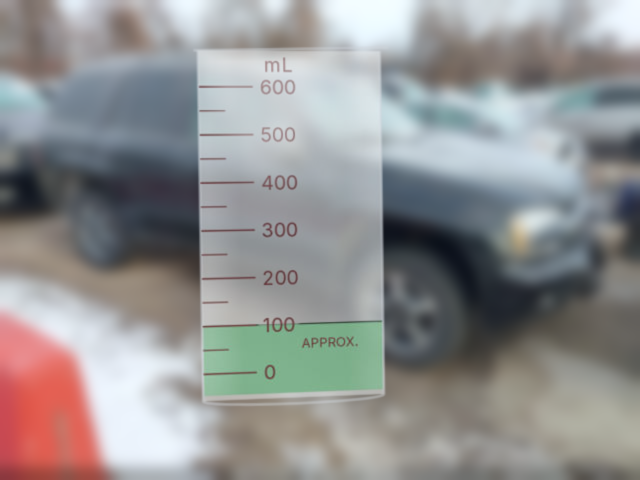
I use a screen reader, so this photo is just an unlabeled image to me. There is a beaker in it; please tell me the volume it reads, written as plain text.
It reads 100 mL
